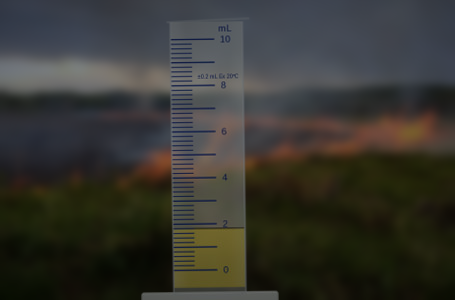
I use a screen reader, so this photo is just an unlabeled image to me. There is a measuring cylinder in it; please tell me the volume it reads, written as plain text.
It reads 1.8 mL
